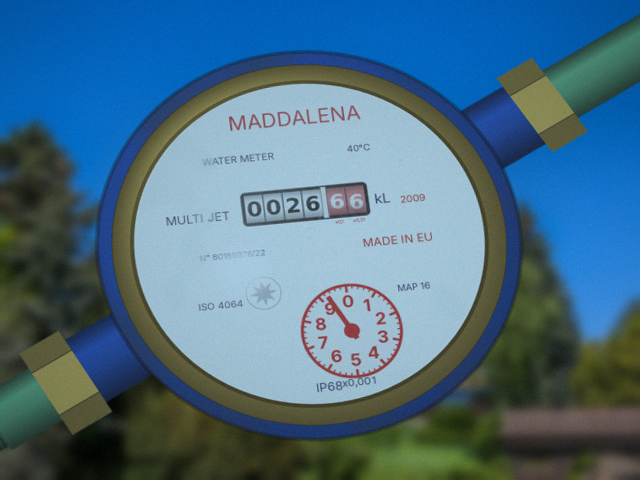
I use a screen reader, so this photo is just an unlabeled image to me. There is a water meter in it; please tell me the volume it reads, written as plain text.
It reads 26.659 kL
